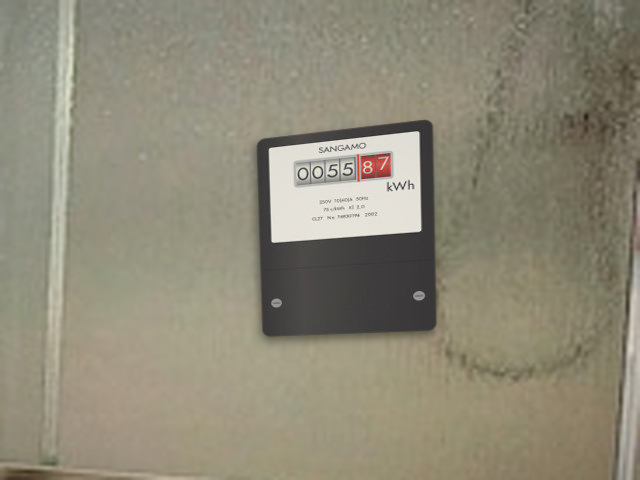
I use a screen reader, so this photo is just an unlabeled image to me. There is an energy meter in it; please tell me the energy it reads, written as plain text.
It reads 55.87 kWh
